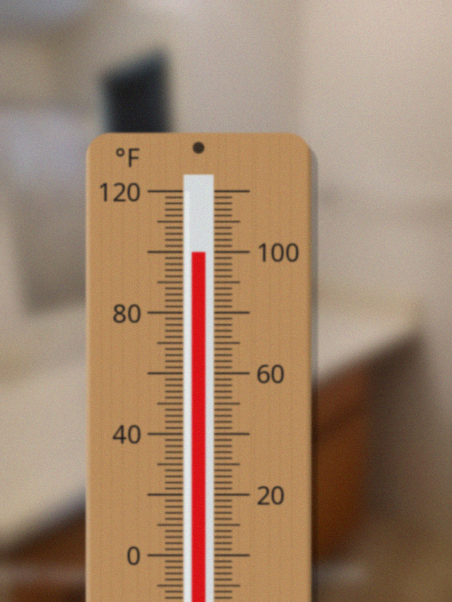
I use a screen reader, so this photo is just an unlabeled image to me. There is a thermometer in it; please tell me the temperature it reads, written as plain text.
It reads 100 °F
